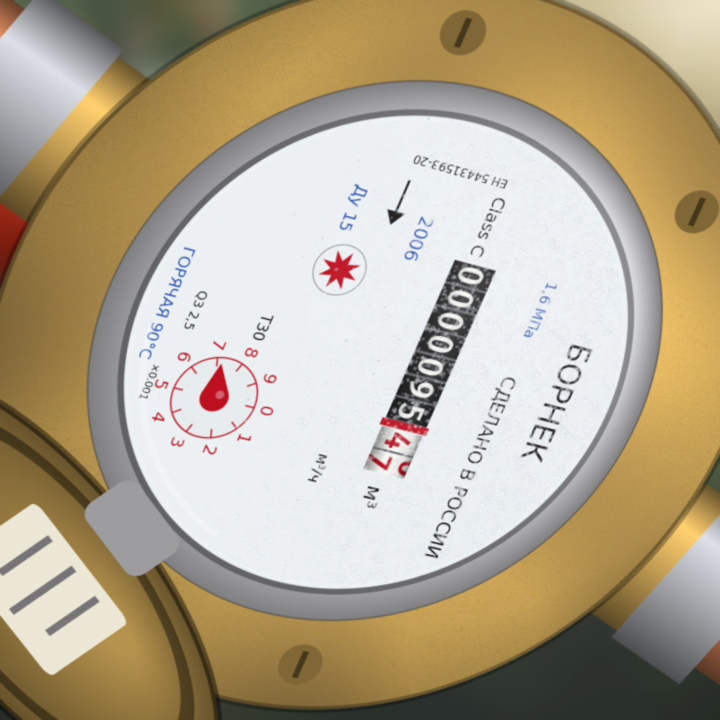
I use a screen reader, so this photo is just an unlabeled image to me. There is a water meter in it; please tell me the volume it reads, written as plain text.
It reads 95.467 m³
